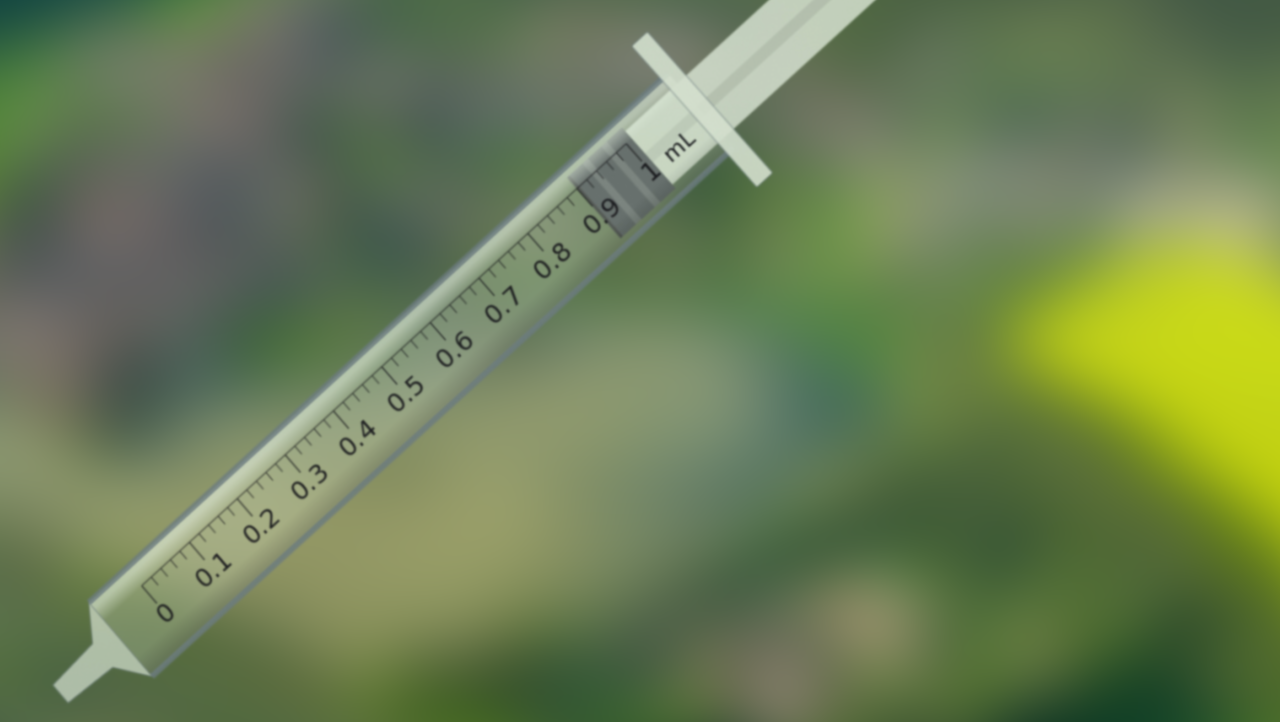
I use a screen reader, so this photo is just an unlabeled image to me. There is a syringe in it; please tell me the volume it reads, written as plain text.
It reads 0.9 mL
